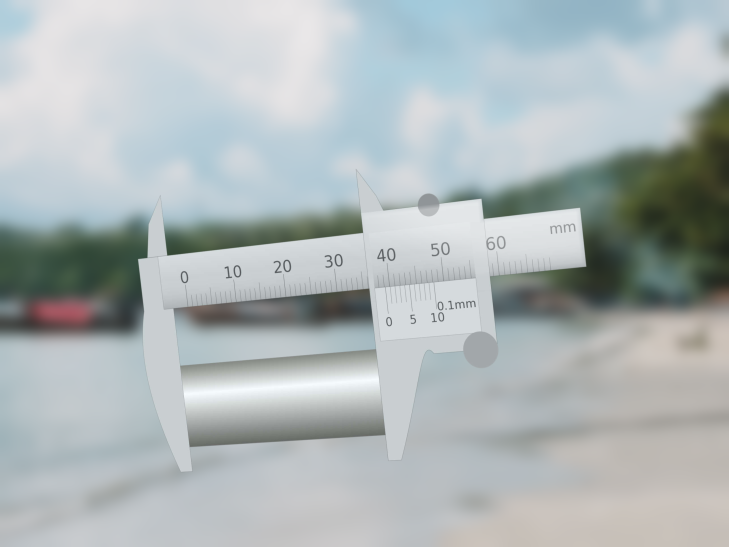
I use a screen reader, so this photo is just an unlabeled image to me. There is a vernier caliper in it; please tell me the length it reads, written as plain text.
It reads 39.2 mm
